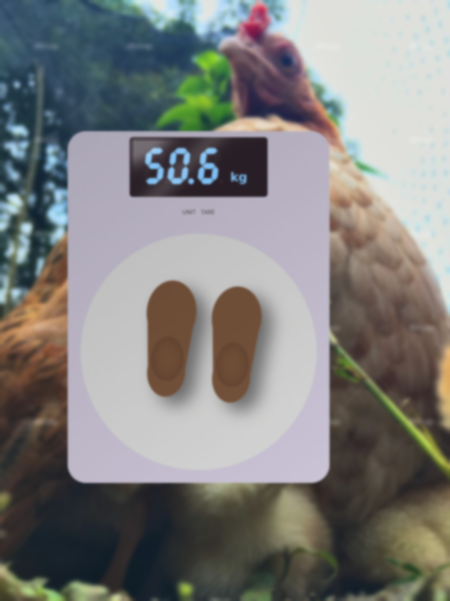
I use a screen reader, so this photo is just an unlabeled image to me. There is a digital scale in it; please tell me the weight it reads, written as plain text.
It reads 50.6 kg
